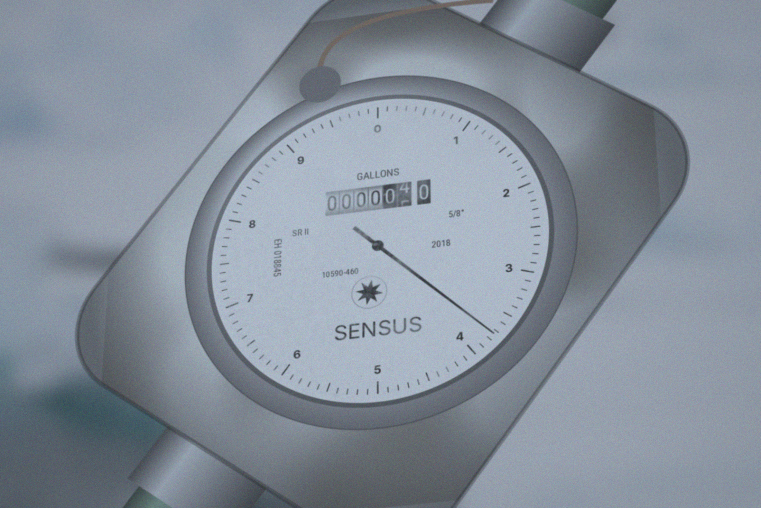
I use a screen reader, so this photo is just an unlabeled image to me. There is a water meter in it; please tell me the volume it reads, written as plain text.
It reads 43.7 gal
